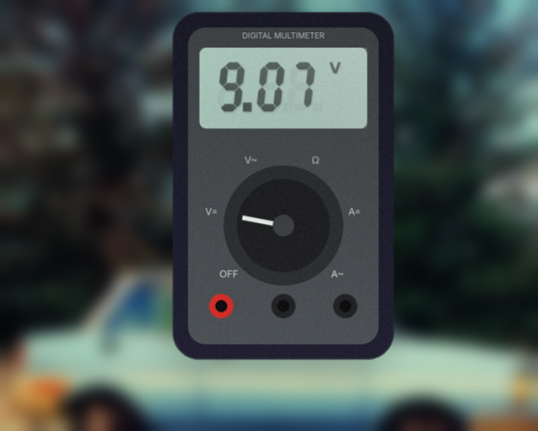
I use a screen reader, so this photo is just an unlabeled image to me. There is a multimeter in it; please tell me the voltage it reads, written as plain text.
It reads 9.07 V
